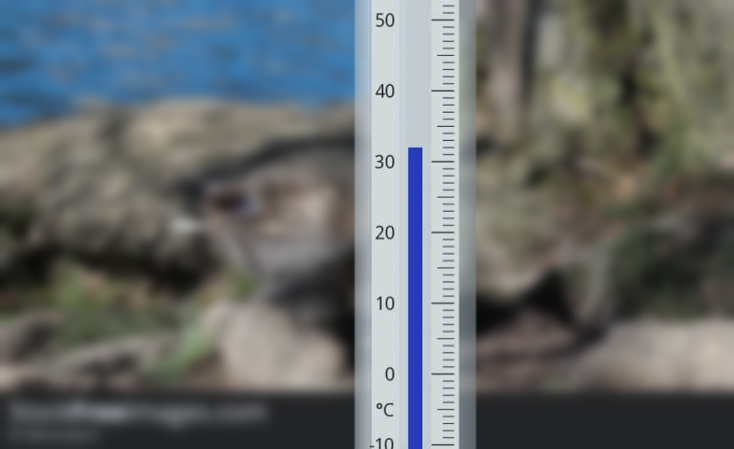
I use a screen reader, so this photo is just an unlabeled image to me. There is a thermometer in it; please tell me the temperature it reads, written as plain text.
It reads 32 °C
